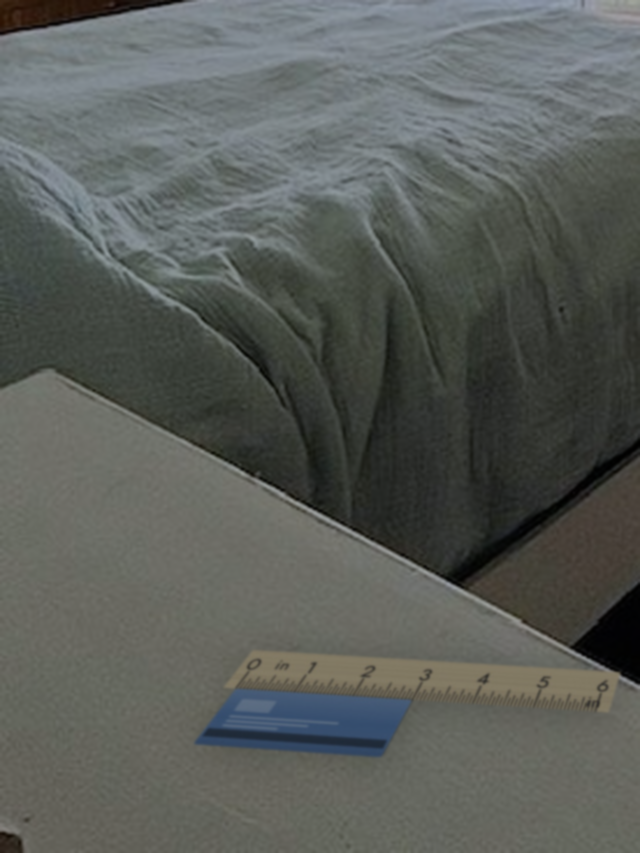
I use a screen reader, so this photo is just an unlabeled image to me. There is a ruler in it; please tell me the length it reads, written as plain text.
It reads 3 in
